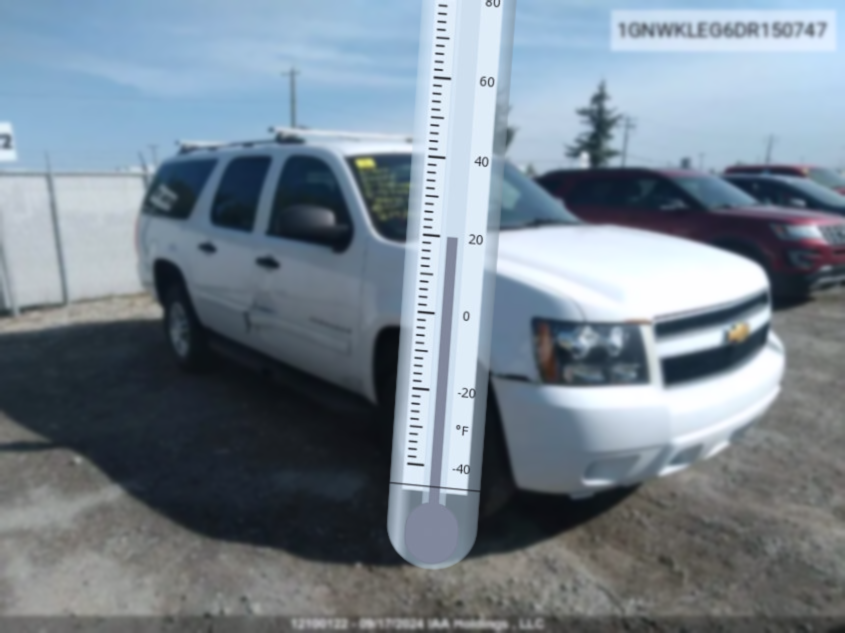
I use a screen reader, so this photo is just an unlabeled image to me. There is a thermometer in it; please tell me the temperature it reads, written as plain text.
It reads 20 °F
